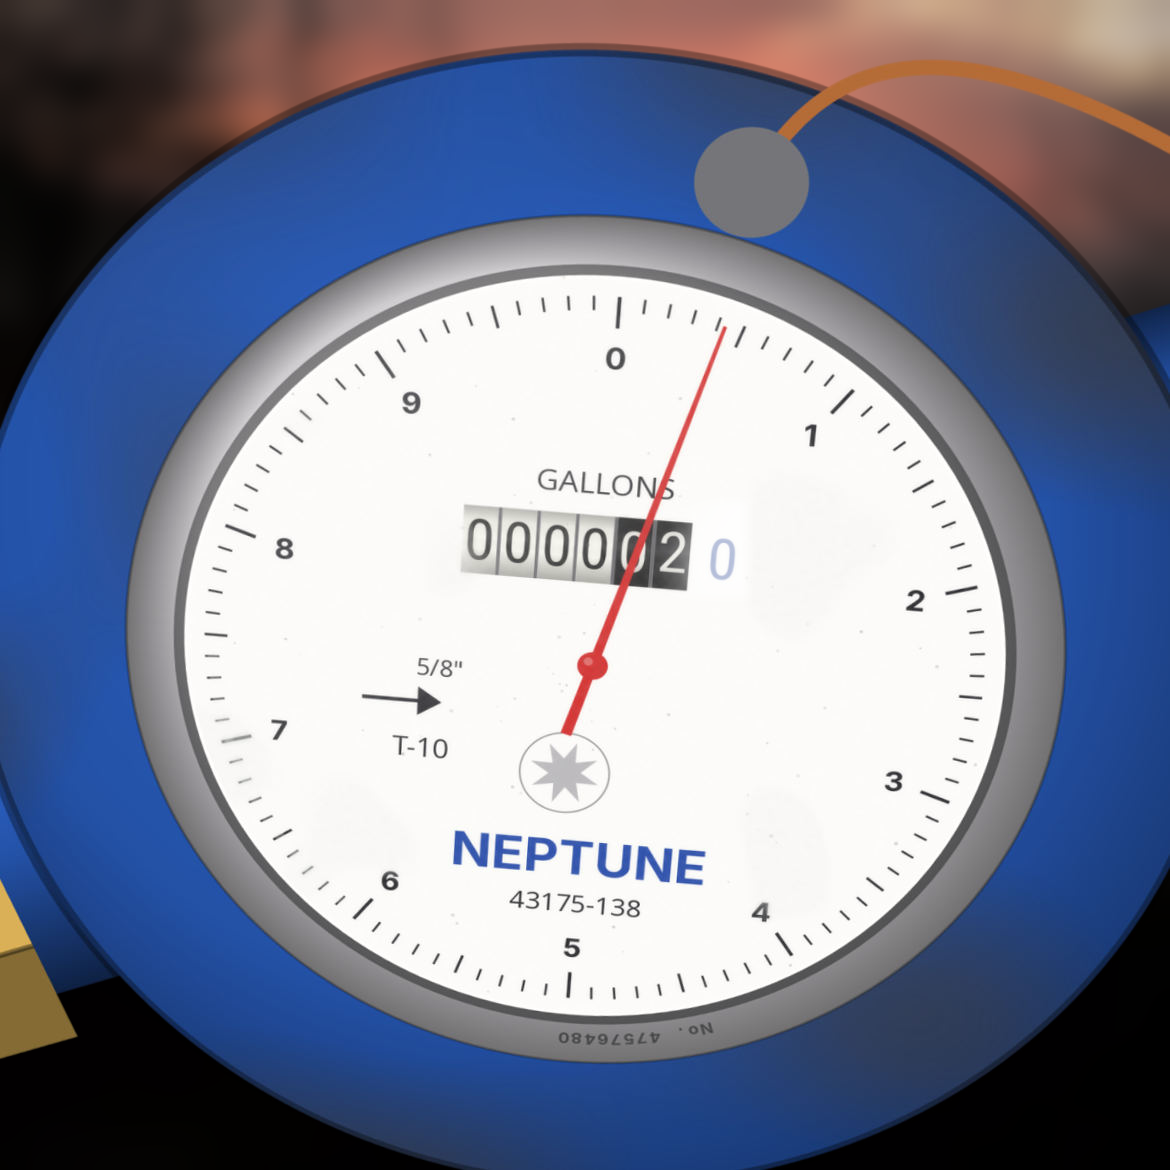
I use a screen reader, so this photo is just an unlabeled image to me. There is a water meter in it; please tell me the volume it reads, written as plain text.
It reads 20.4 gal
